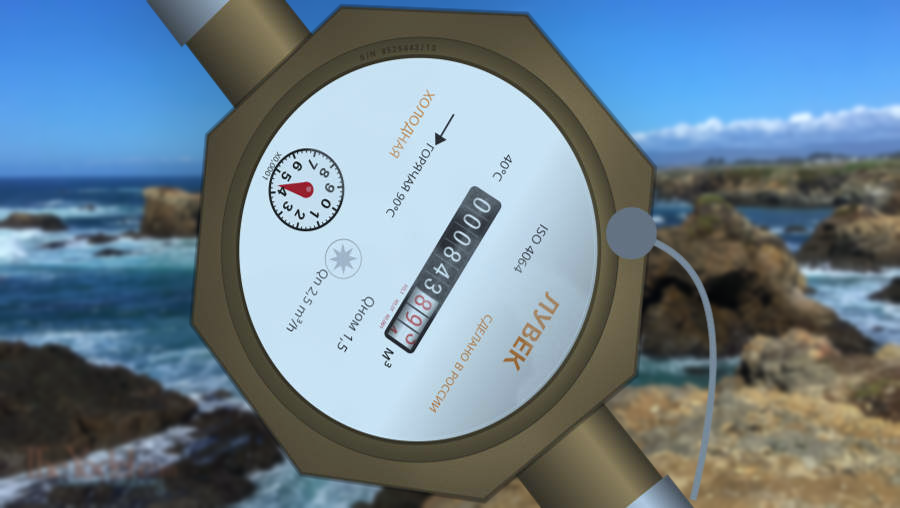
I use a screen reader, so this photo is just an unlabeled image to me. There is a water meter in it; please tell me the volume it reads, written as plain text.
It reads 843.8934 m³
